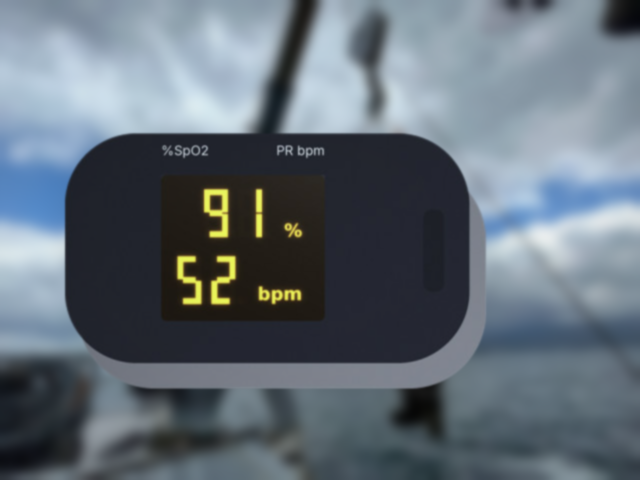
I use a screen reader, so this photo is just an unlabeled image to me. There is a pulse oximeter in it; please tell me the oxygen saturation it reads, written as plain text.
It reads 91 %
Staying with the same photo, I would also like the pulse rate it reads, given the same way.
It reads 52 bpm
